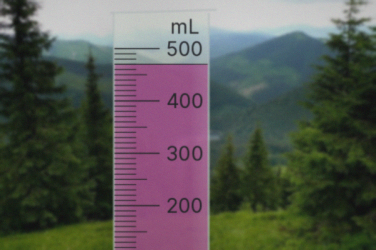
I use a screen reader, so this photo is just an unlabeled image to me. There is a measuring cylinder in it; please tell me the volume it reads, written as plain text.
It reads 470 mL
